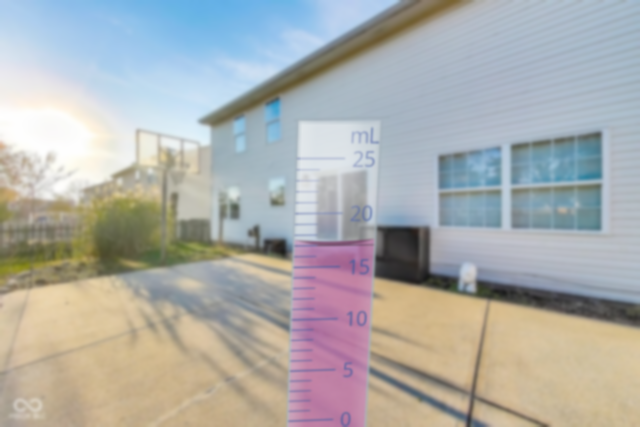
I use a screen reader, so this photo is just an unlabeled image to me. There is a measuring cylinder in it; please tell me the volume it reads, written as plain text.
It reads 17 mL
